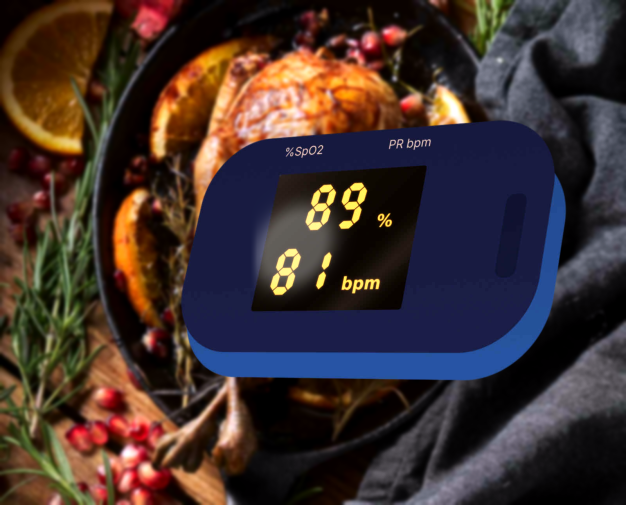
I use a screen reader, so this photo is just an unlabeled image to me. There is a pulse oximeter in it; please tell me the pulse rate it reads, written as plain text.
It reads 81 bpm
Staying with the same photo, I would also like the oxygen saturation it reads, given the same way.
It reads 89 %
